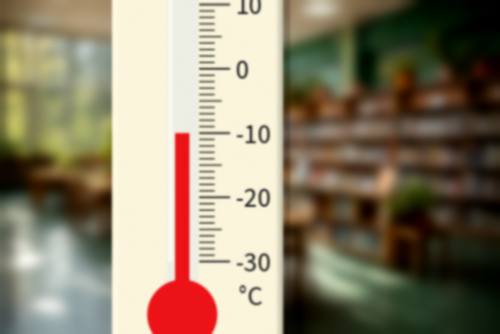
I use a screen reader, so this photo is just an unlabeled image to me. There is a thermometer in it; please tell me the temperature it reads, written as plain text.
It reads -10 °C
